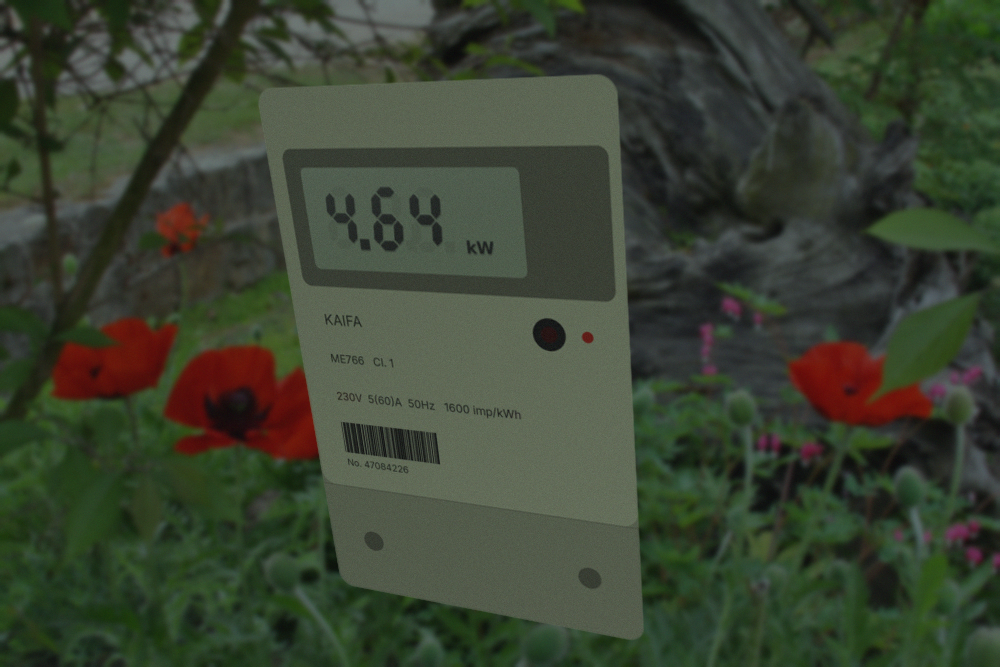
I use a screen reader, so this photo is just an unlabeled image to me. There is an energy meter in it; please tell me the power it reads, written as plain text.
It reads 4.64 kW
